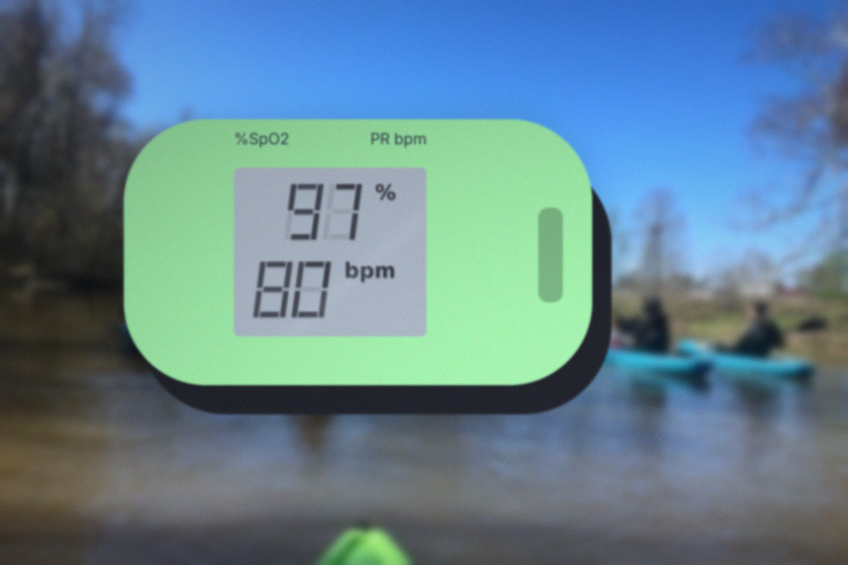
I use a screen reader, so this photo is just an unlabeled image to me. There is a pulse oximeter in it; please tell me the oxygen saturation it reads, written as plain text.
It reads 97 %
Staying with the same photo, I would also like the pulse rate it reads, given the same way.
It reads 80 bpm
